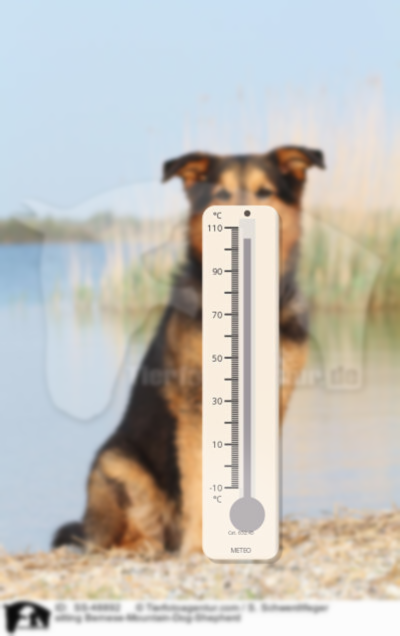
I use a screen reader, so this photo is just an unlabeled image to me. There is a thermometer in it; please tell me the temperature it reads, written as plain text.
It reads 105 °C
